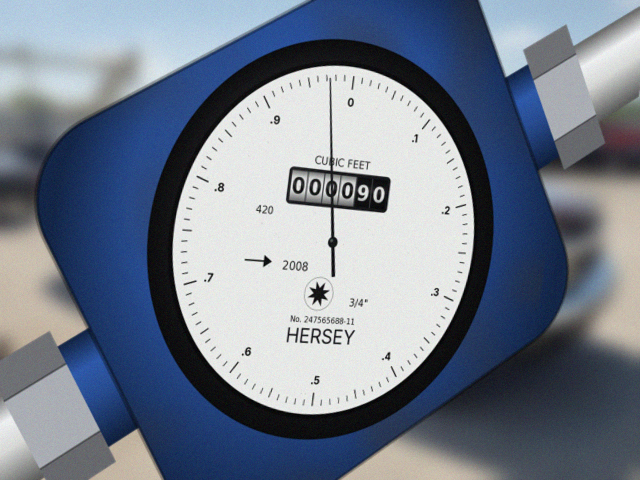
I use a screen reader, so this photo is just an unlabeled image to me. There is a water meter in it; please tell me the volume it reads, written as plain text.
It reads 89.97 ft³
